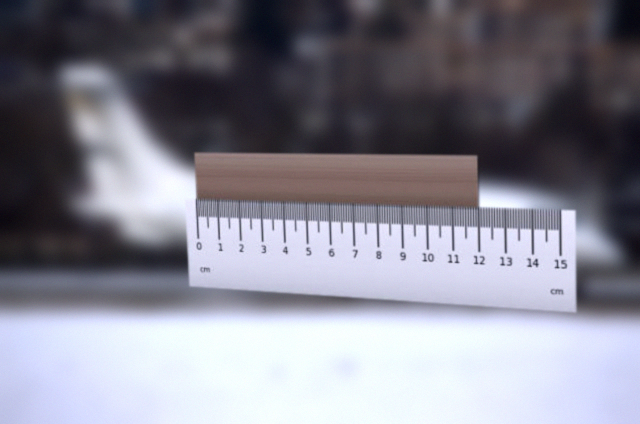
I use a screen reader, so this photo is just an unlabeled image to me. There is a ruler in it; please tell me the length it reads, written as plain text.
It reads 12 cm
